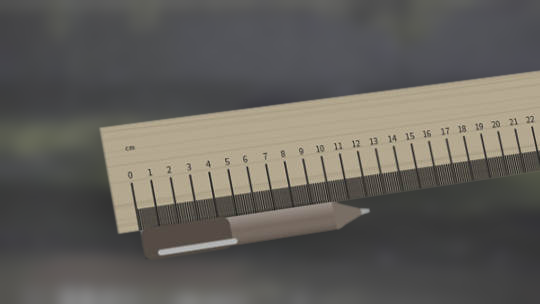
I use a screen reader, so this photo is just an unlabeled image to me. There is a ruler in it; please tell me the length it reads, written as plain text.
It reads 12 cm
